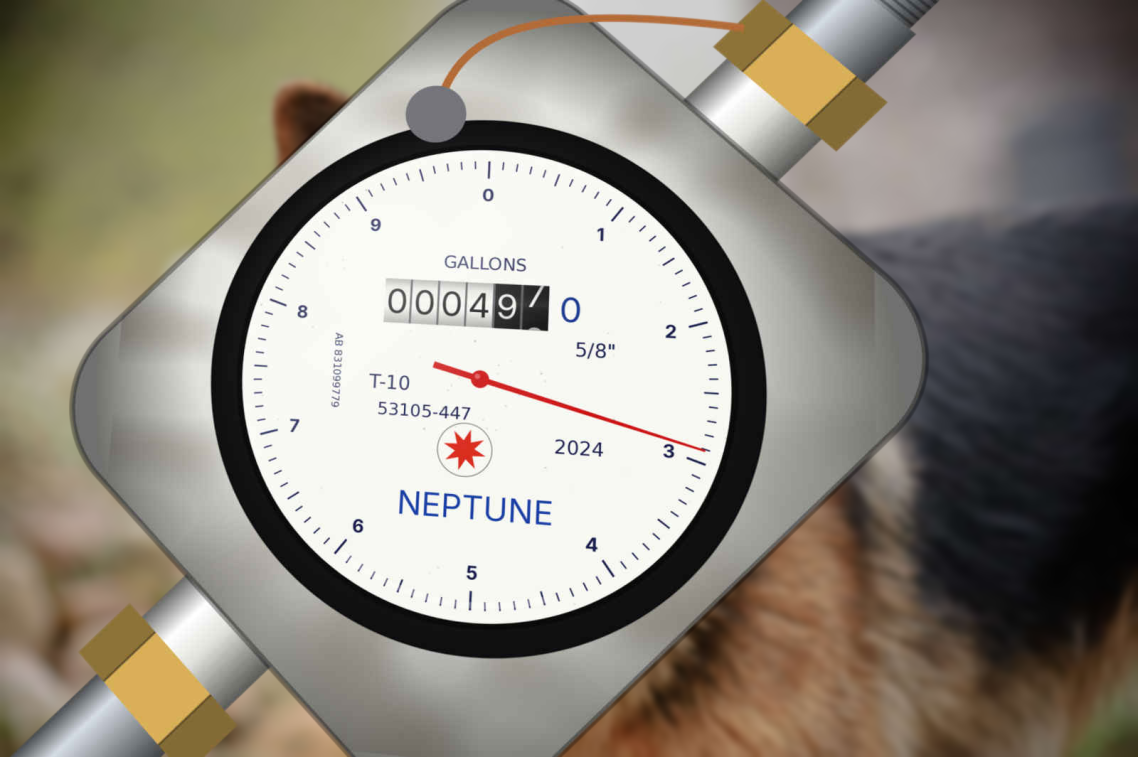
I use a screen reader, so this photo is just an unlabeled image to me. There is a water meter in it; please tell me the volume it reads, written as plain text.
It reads 4972.9 gal
